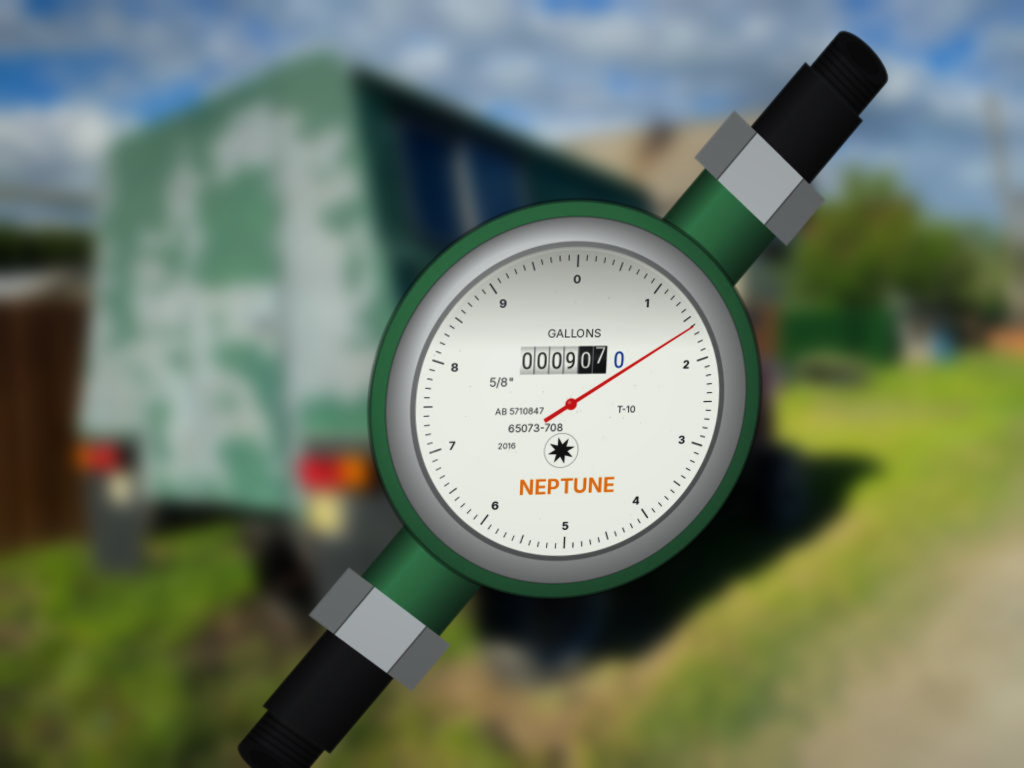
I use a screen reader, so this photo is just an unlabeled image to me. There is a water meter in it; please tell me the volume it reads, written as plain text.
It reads 9071.6 gal
